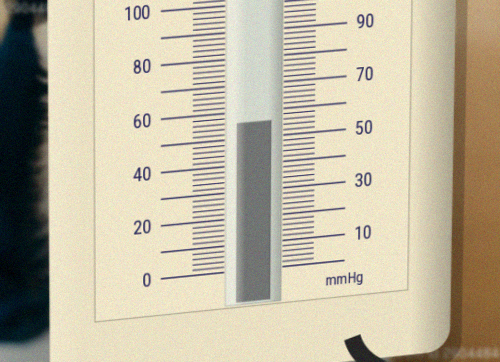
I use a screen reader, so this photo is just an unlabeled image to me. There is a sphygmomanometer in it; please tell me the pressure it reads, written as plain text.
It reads 56 mmHg
